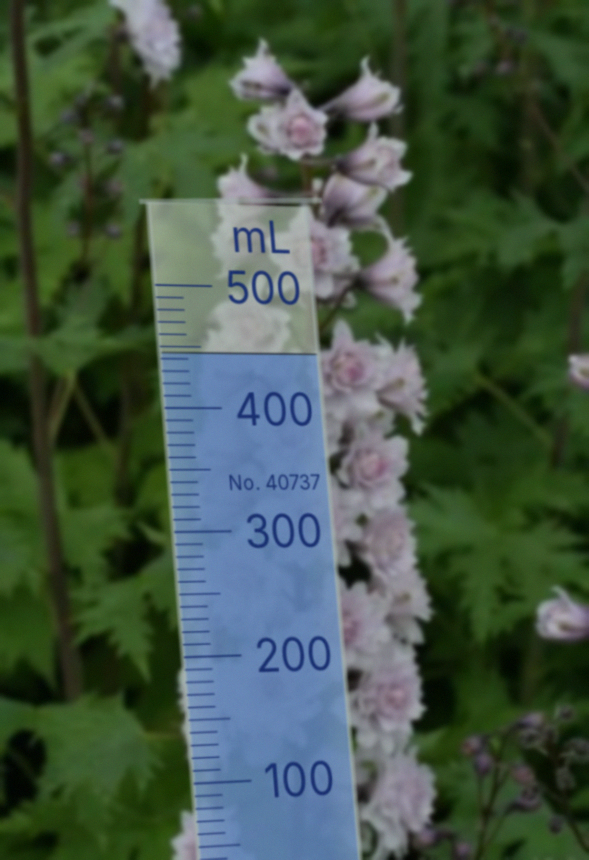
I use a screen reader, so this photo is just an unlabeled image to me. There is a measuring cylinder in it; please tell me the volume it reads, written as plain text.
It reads 445 mL
